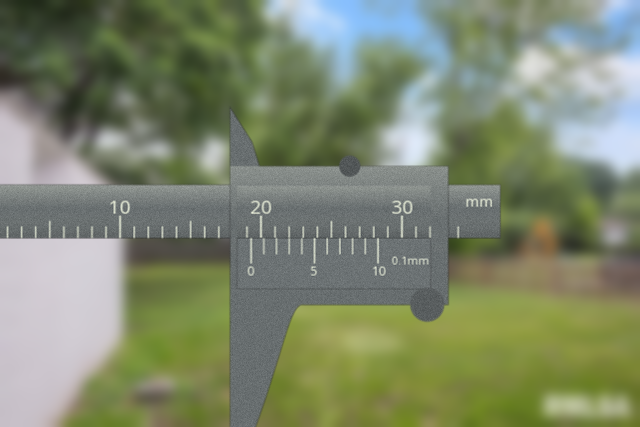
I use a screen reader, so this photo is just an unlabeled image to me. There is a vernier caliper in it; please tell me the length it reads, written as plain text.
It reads 19.3 mm
